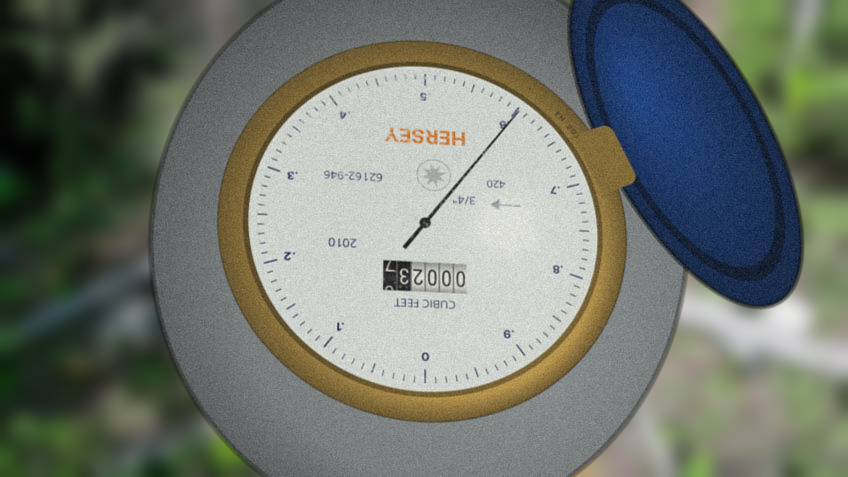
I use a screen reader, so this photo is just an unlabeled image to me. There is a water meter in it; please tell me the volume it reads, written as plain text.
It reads 236.60 ft³
